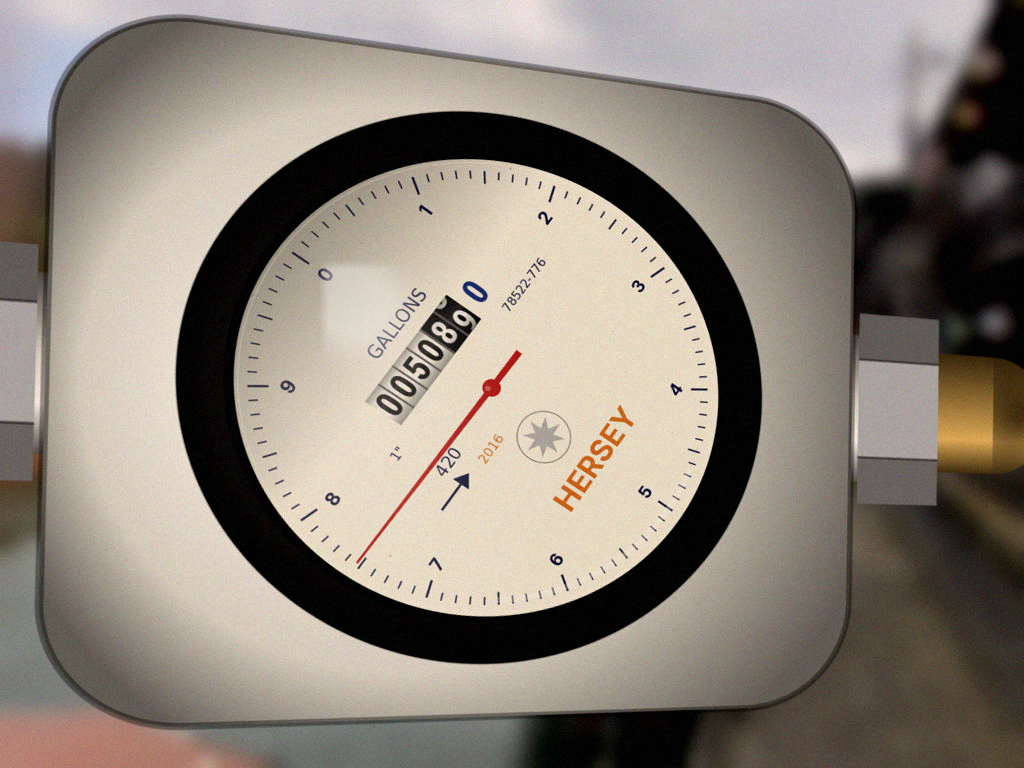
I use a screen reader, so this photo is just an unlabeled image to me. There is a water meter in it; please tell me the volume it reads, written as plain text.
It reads 50887.5 gal
